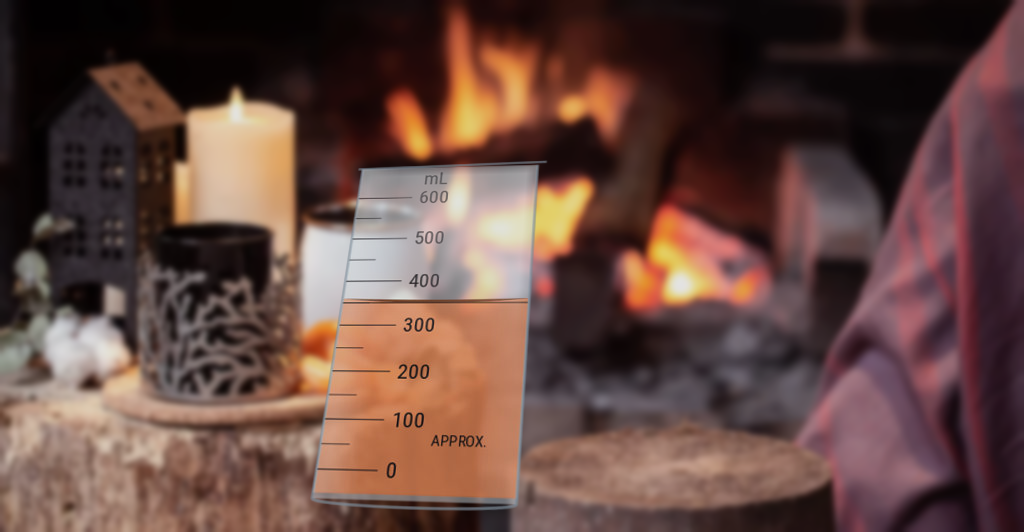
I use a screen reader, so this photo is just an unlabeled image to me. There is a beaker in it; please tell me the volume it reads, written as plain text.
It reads 350 mL
